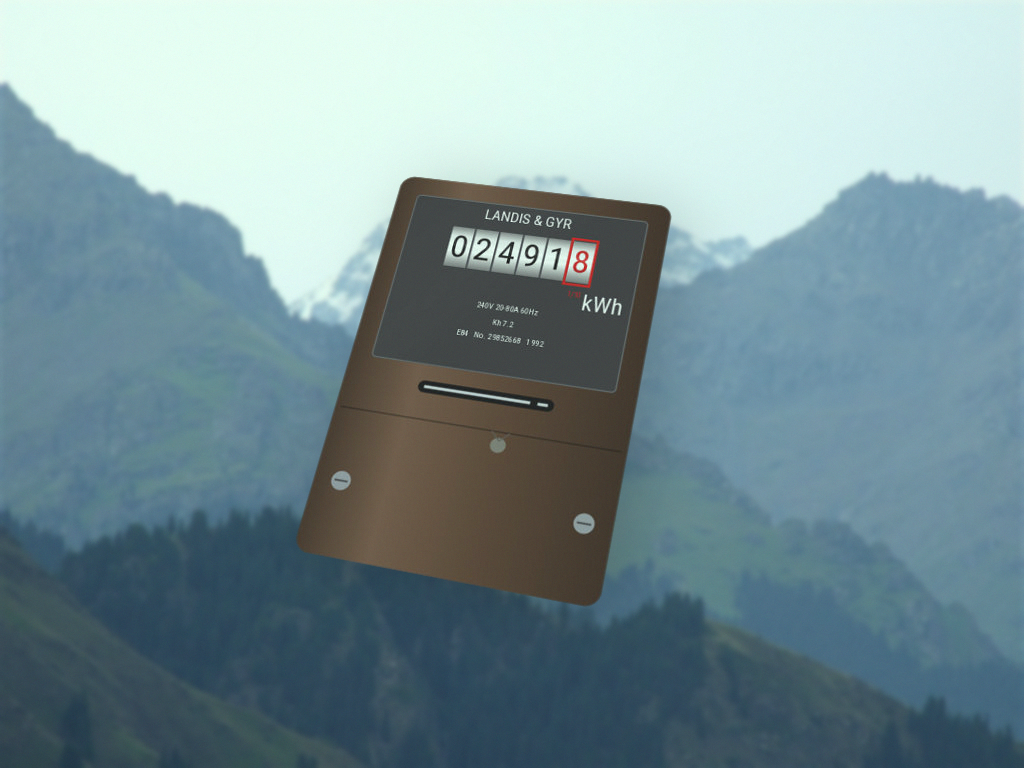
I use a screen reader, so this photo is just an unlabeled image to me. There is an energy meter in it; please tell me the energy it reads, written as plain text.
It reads 2491.8 kWh
